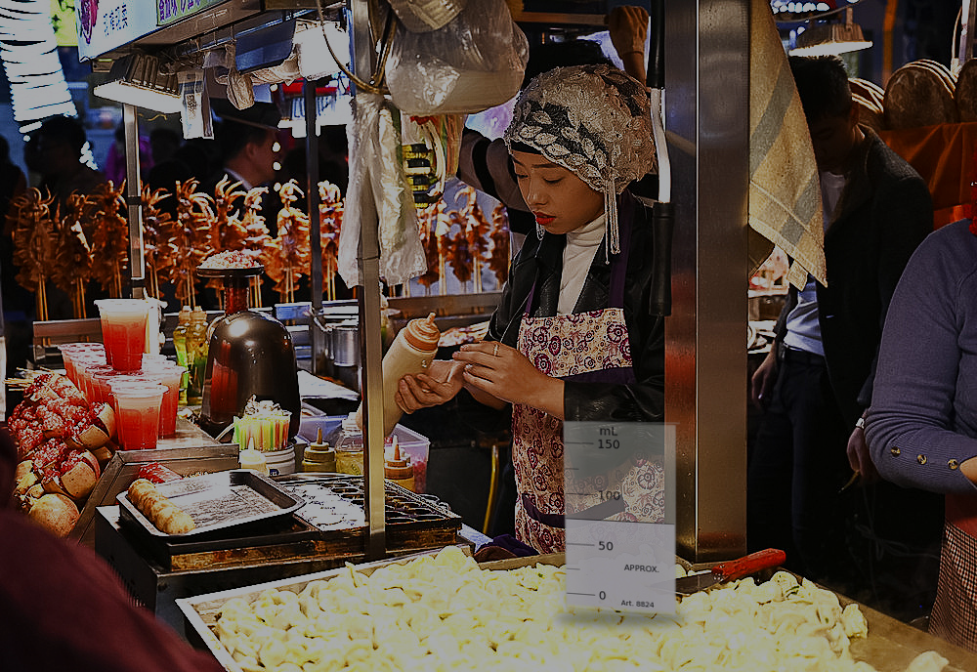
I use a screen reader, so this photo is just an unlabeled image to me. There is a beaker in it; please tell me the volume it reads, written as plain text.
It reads 75 mL
